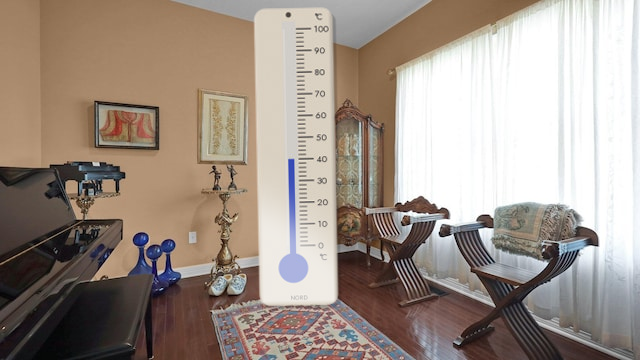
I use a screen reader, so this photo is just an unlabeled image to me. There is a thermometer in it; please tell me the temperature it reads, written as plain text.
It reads 40 °C
